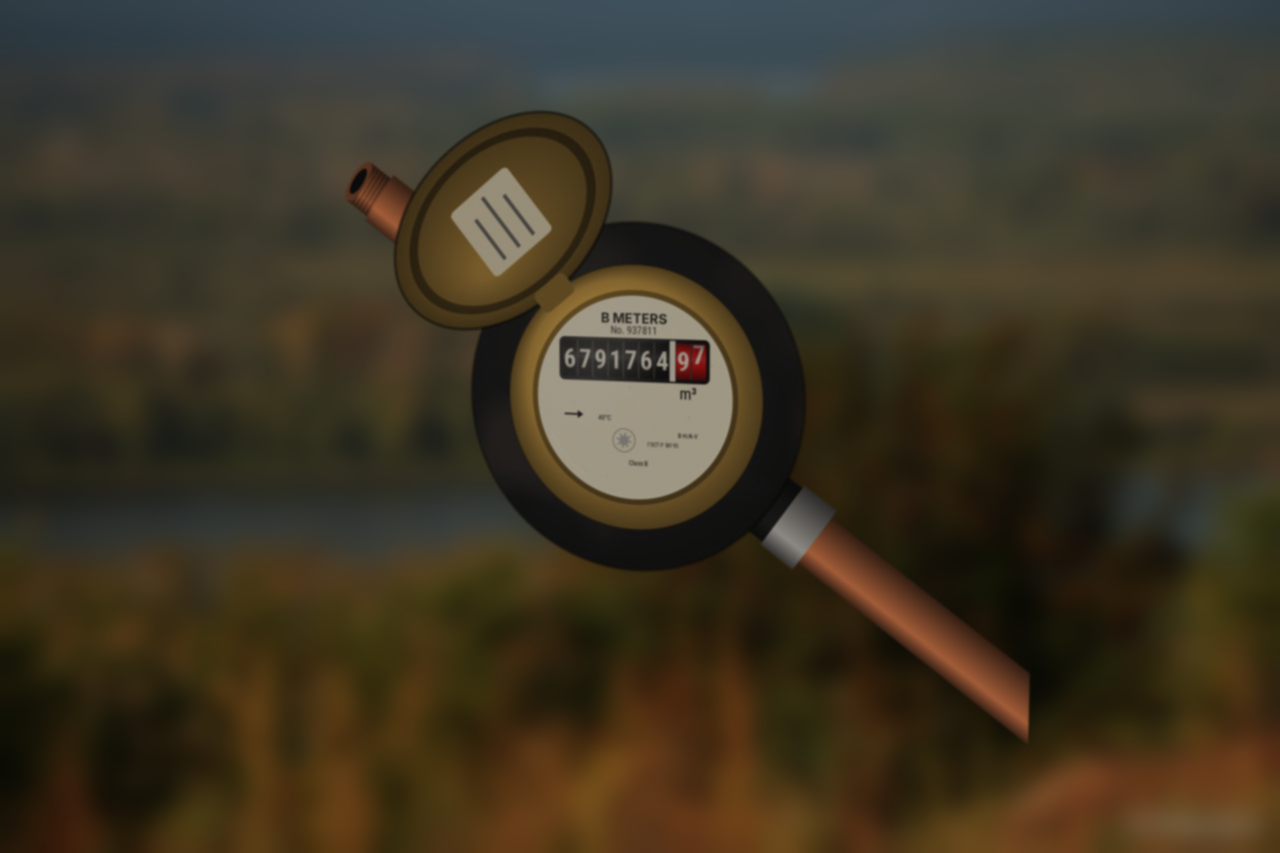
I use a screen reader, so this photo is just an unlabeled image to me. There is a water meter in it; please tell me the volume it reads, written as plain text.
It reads 6791764.97 m³
